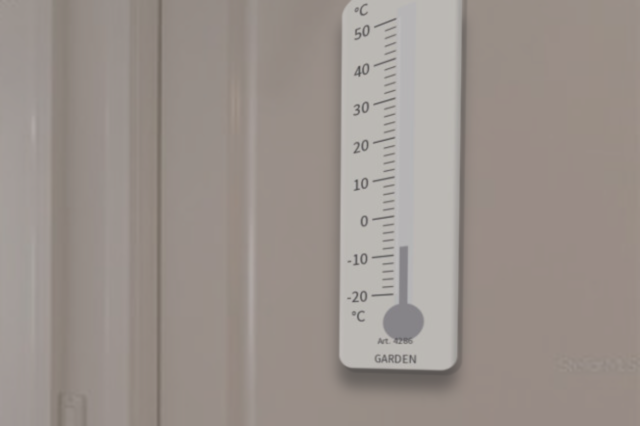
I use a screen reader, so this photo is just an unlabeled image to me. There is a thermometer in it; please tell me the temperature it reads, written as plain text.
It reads -8 °C
